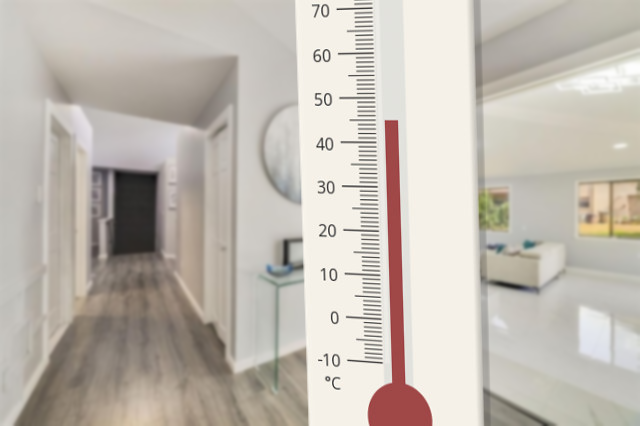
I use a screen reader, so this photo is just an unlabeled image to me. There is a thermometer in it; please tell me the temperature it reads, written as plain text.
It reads 45 °C
